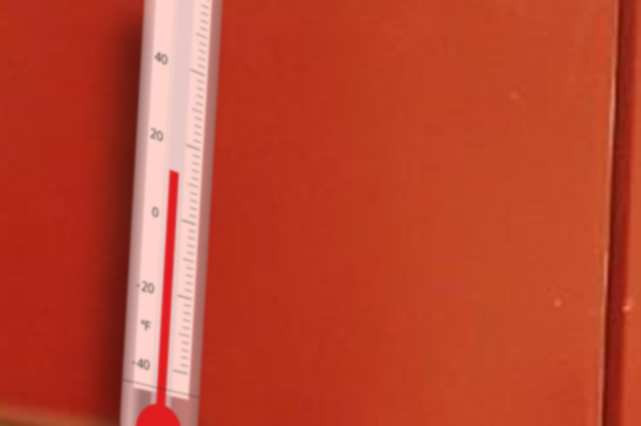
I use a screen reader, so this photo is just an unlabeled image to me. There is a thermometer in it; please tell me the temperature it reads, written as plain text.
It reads 12 °F
